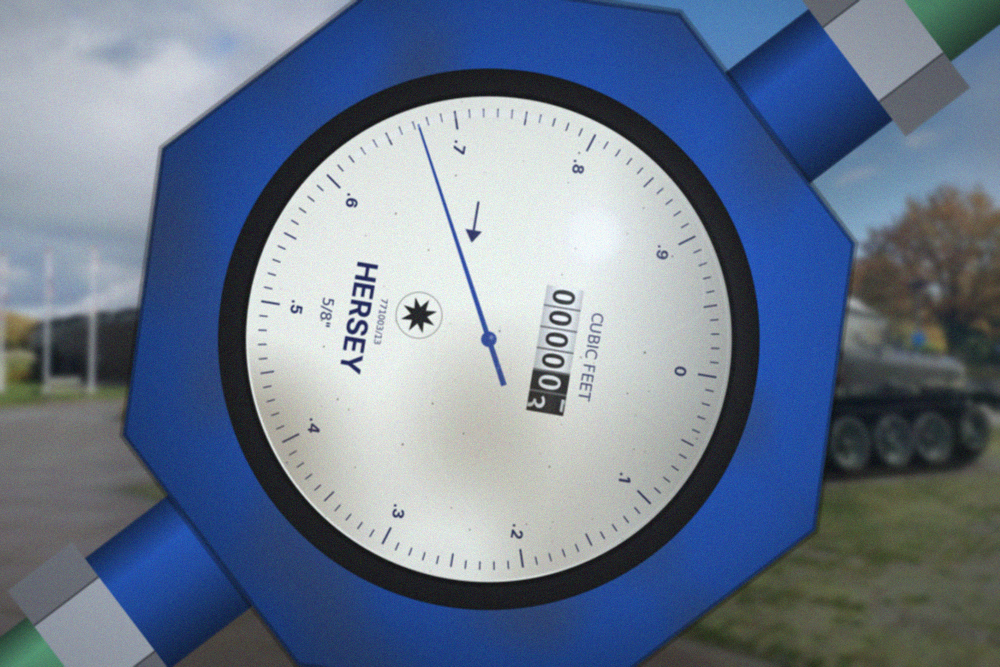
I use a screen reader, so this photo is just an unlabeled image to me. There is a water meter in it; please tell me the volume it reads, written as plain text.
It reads 2.67 ft³
